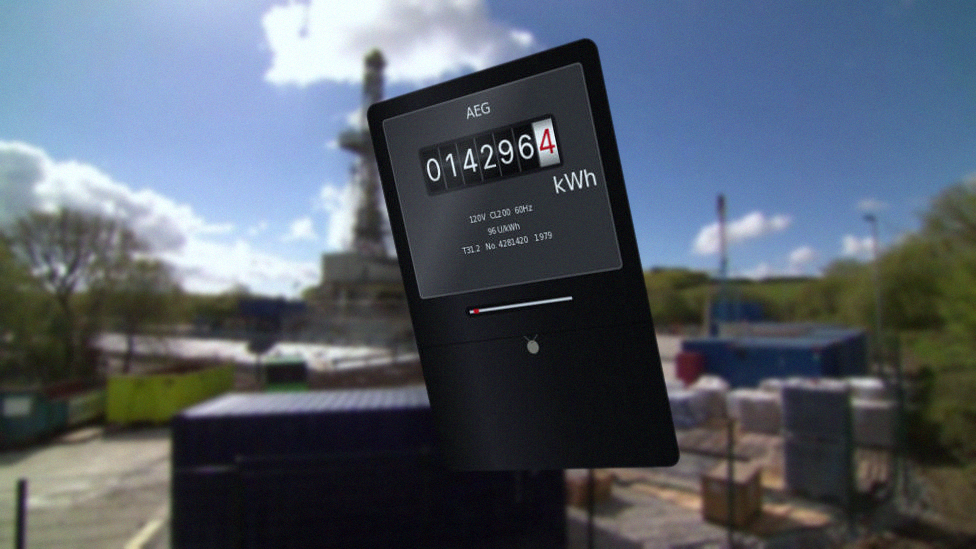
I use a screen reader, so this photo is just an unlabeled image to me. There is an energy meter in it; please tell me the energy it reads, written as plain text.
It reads 14296.4 kWh
